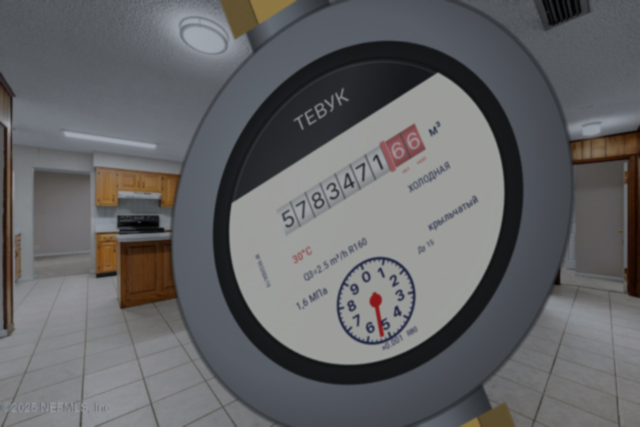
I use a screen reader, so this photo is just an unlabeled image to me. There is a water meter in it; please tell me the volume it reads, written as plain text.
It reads 5783471.665 m³
